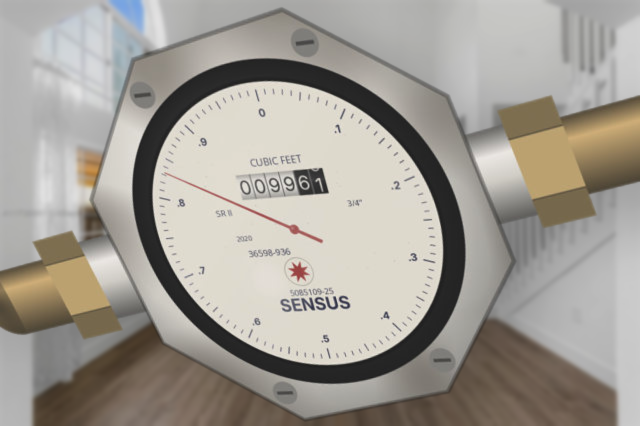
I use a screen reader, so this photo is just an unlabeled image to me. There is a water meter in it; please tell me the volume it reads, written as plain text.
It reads 9960.83 ft³
